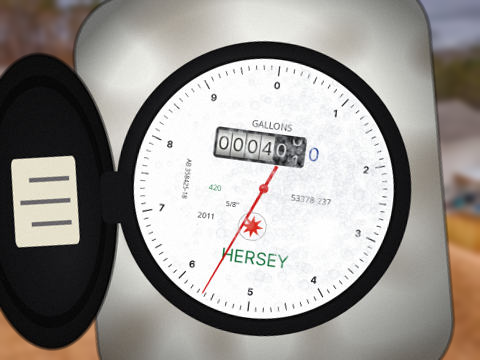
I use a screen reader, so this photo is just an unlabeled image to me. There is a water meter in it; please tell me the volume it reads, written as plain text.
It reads 4005.6 gal
